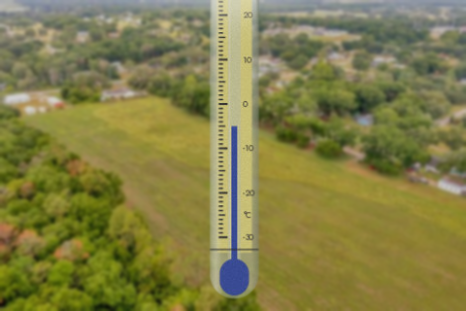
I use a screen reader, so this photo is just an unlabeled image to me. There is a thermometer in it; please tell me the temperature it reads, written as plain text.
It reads -5 °C
